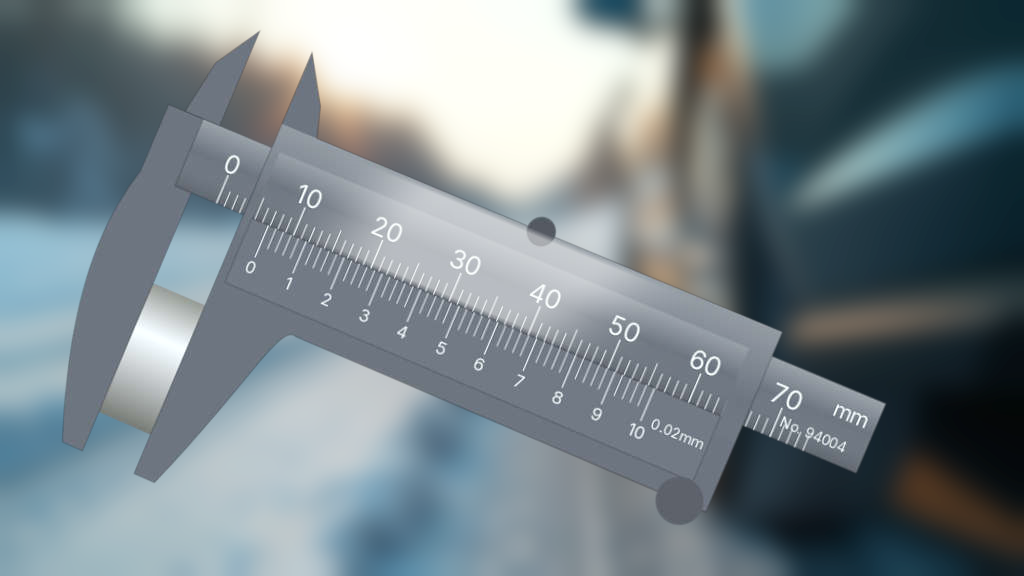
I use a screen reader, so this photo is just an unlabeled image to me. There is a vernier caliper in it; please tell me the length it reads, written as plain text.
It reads 6.8 mm
